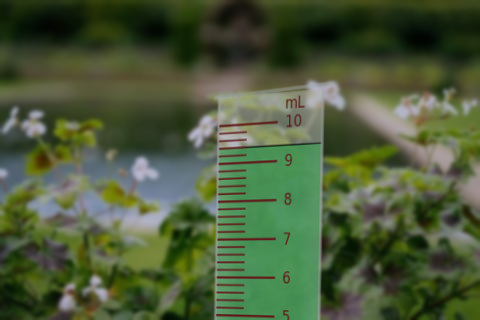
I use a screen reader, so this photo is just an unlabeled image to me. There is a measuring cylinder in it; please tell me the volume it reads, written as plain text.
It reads 9.4 mL
